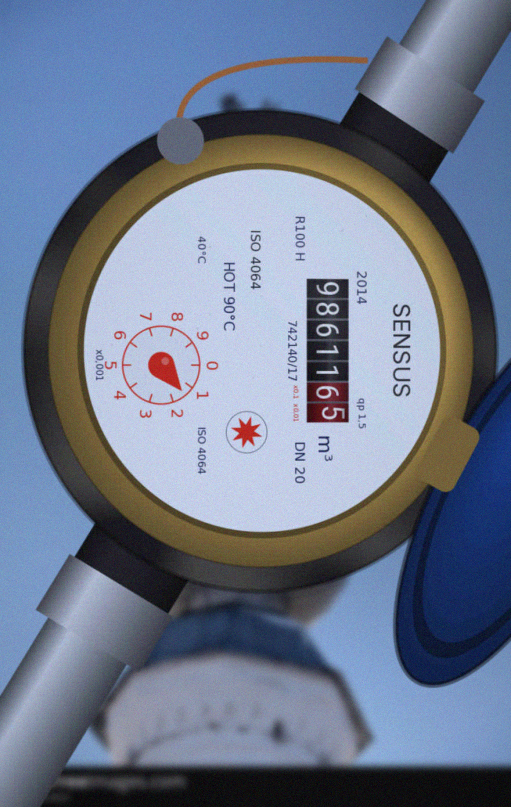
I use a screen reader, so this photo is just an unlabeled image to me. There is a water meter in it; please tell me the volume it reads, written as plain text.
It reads 98611.651 m³
